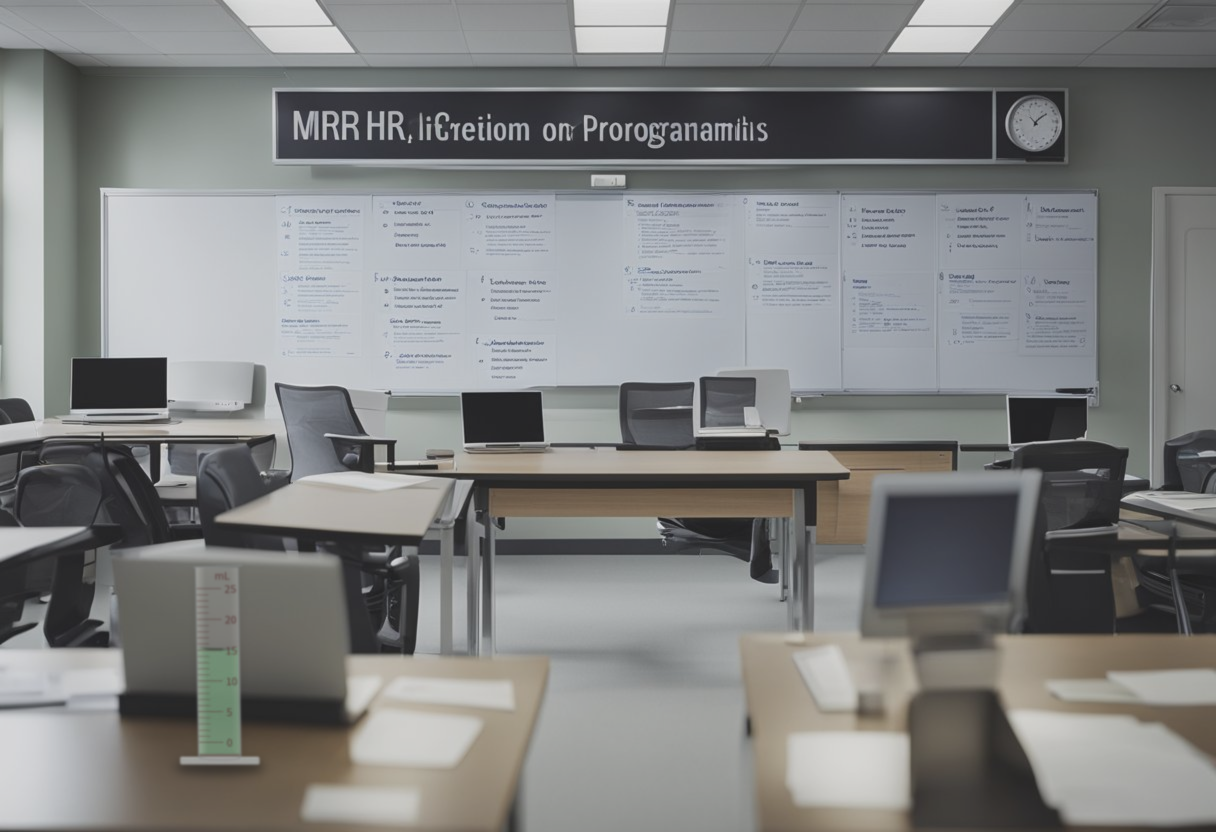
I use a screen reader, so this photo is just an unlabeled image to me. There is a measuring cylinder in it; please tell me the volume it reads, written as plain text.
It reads 15 mL
